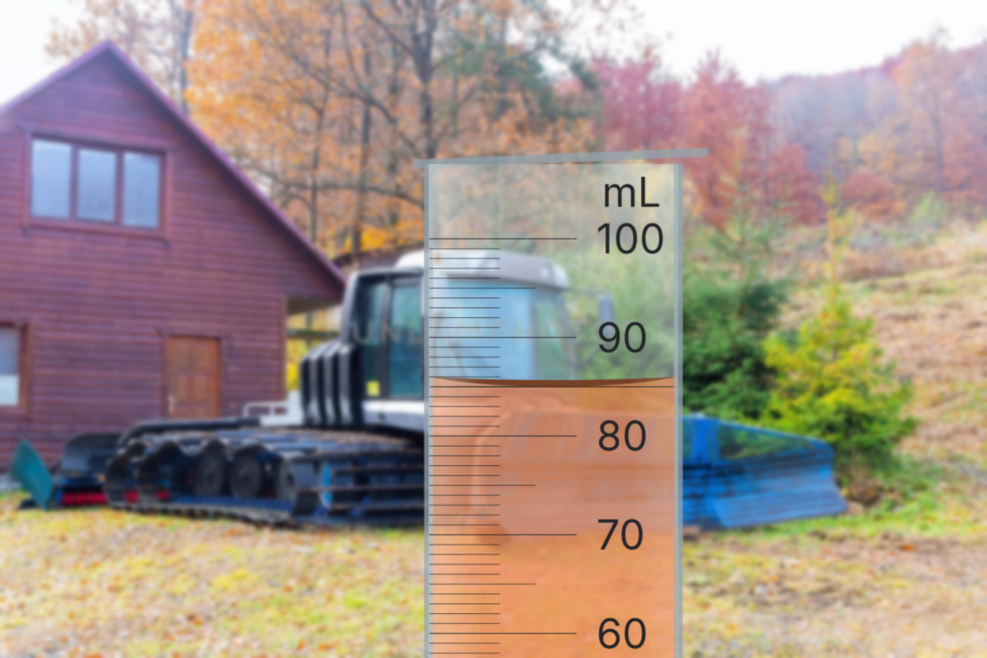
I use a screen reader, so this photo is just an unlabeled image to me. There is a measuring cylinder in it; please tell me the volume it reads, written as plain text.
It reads 85 mL
